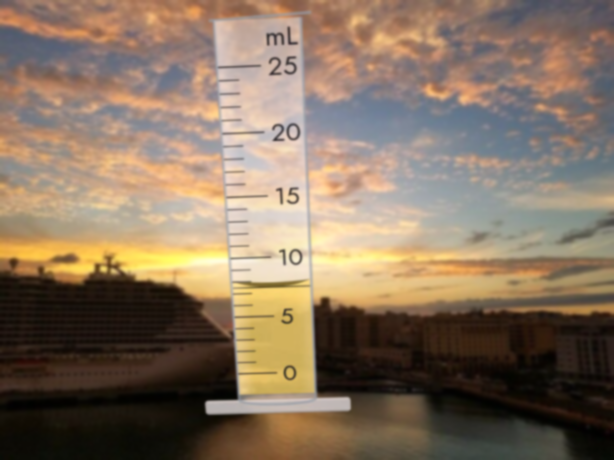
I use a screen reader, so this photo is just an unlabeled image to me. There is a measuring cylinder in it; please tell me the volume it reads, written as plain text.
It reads 7.5 mL
